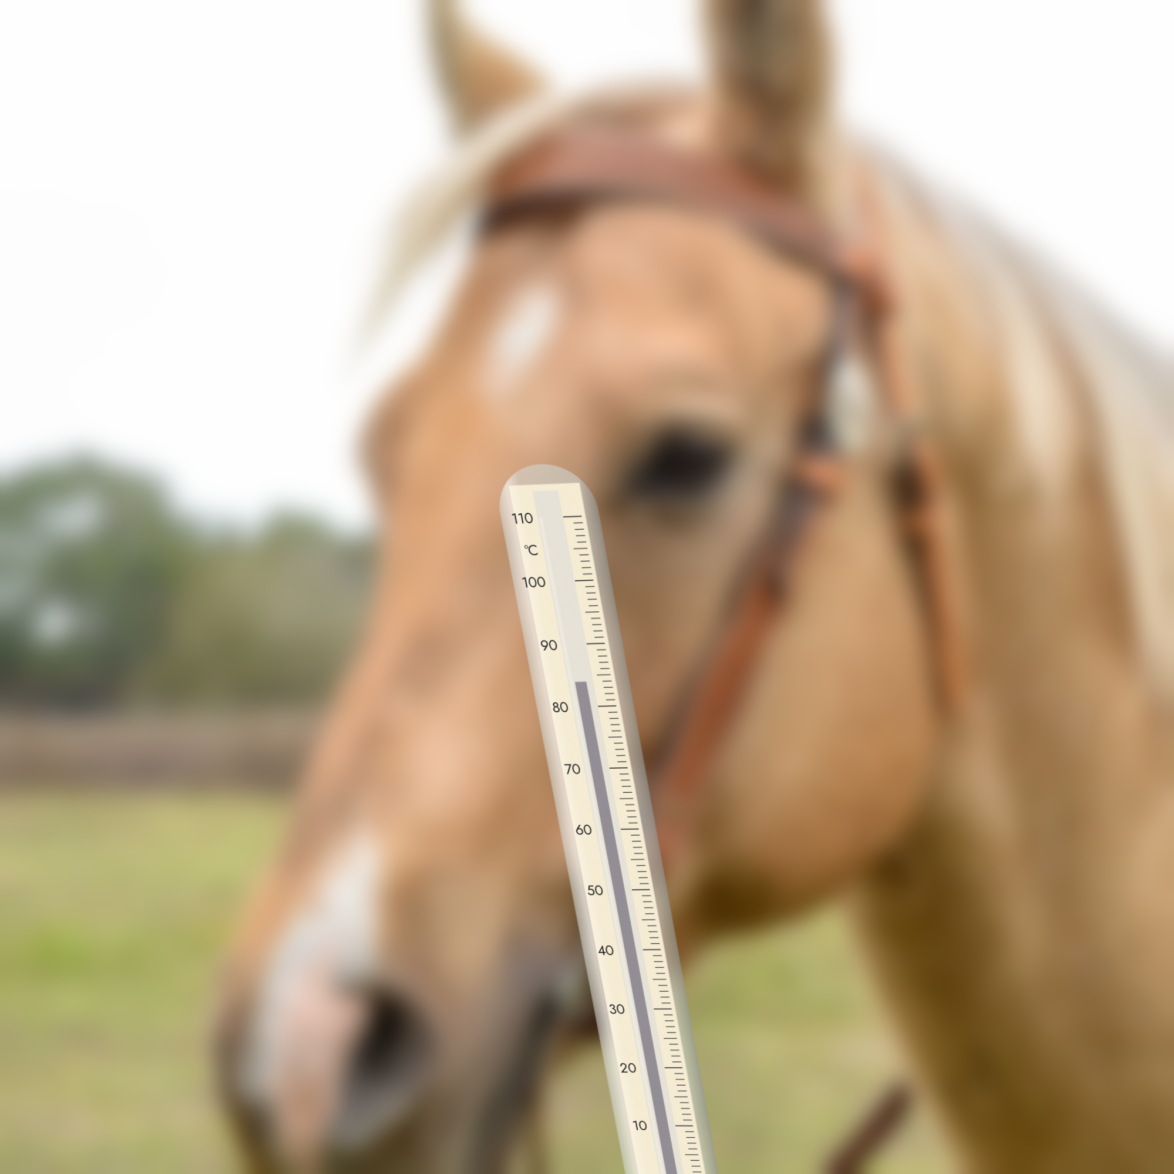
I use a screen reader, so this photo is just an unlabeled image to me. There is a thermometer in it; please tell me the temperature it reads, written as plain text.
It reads 84 °C
